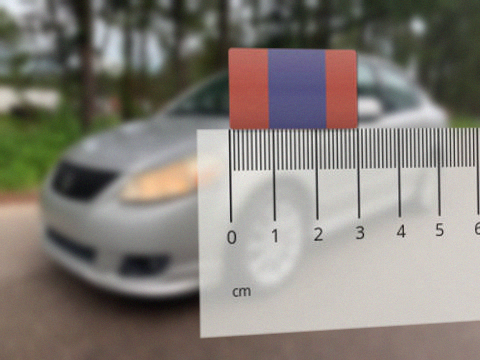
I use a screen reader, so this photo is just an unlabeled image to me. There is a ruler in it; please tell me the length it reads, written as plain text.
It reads 3 cm
